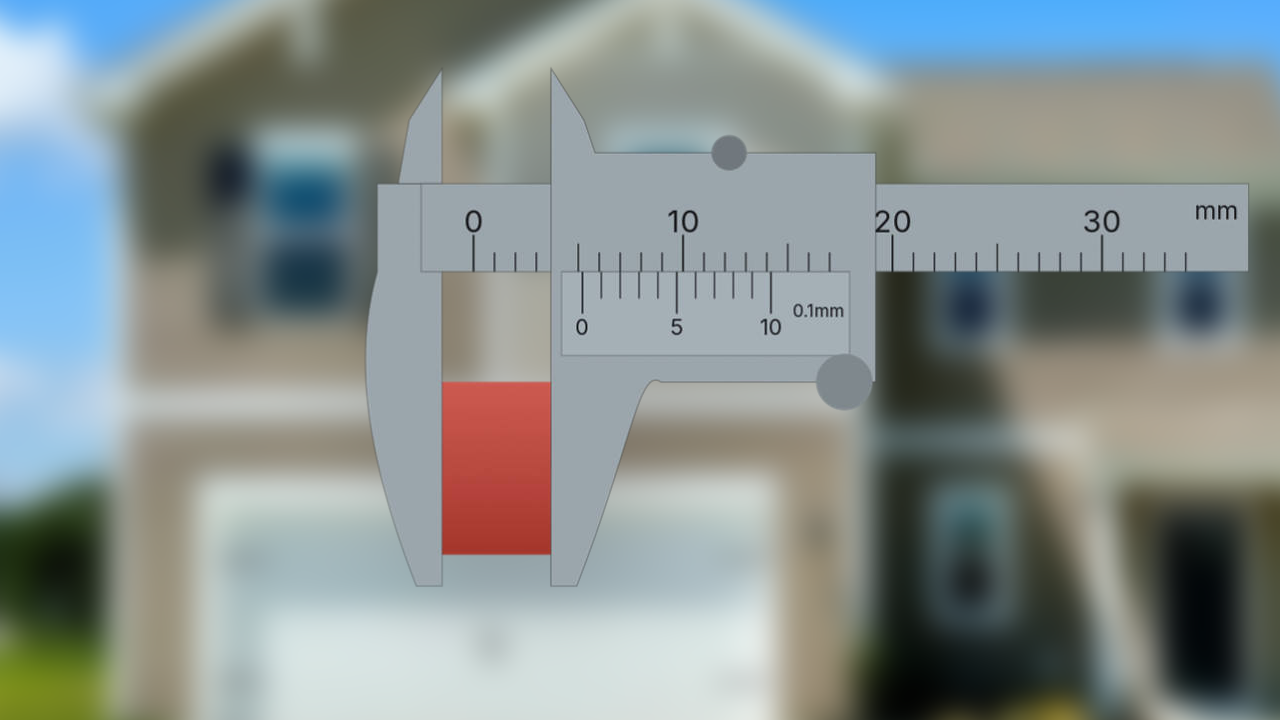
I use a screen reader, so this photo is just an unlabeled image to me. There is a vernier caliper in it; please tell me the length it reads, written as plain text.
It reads 5.2 mm
